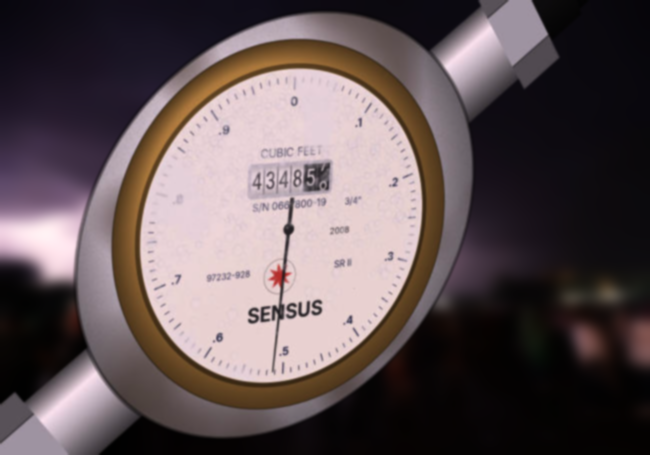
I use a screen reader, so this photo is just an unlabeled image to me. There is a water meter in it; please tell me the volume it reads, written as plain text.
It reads 434857.51 ft³
